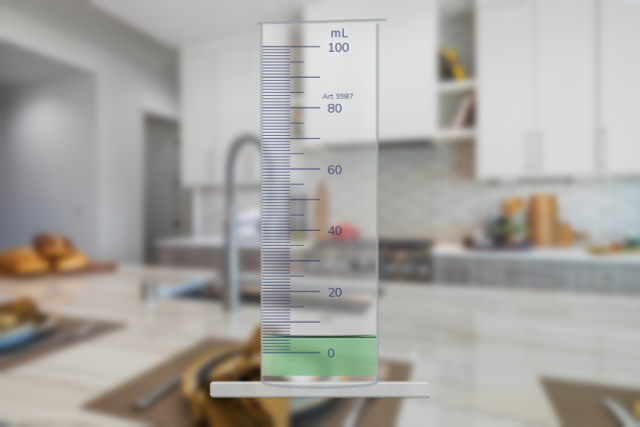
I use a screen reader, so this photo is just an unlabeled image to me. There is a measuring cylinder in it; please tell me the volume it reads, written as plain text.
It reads 5 mL
